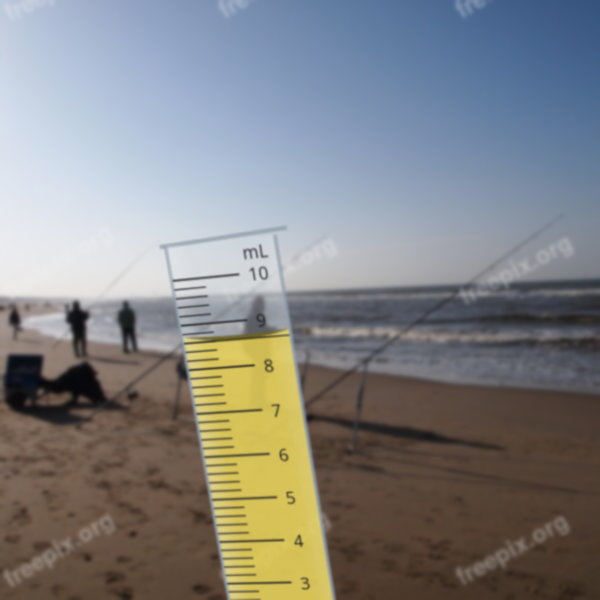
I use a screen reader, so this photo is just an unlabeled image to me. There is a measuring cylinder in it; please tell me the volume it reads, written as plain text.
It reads 8.6 mL
